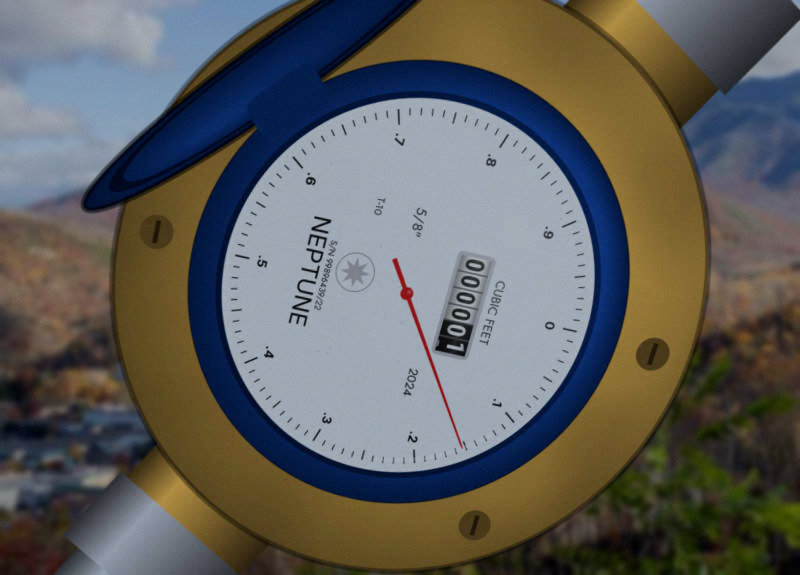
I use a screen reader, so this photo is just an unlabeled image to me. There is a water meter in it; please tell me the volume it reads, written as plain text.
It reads 1.15 ft³
